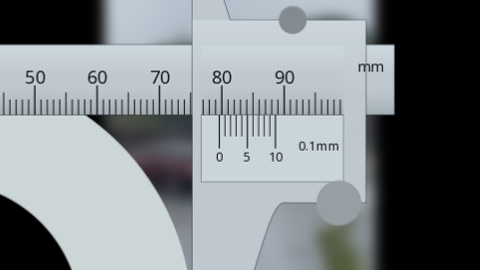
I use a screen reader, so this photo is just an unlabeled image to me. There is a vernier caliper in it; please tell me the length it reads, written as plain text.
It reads 79.6 mm
